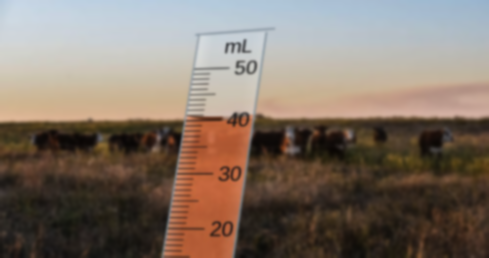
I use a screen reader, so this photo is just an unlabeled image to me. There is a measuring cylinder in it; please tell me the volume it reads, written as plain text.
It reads 40 mL
